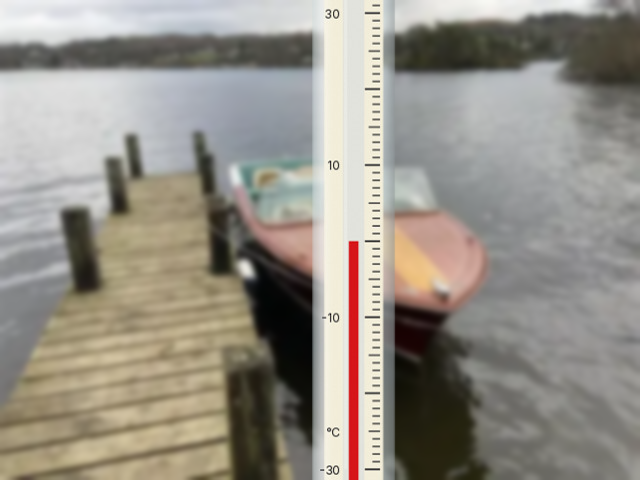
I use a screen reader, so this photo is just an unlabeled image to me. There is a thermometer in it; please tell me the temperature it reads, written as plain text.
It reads 0 °C
